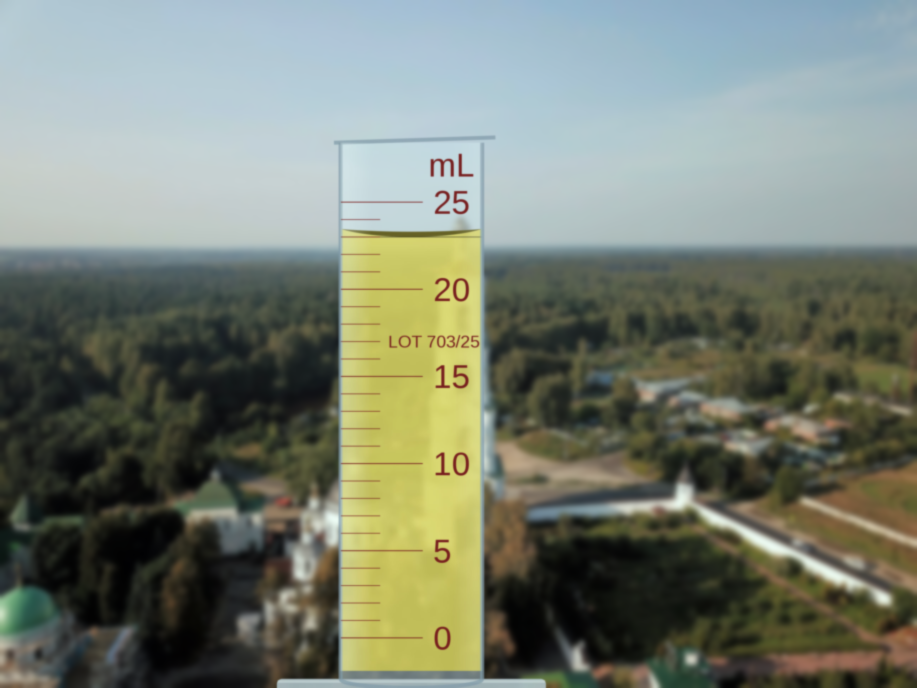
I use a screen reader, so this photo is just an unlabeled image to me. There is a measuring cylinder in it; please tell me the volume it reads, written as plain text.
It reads 23 mL
